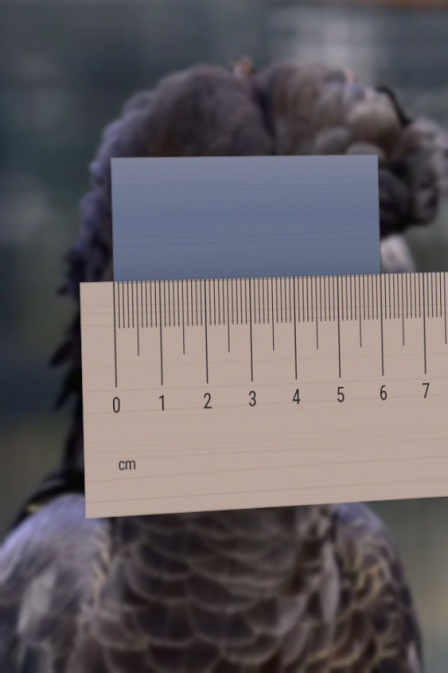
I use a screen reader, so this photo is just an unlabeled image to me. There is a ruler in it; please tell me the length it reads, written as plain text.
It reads 6 cm
